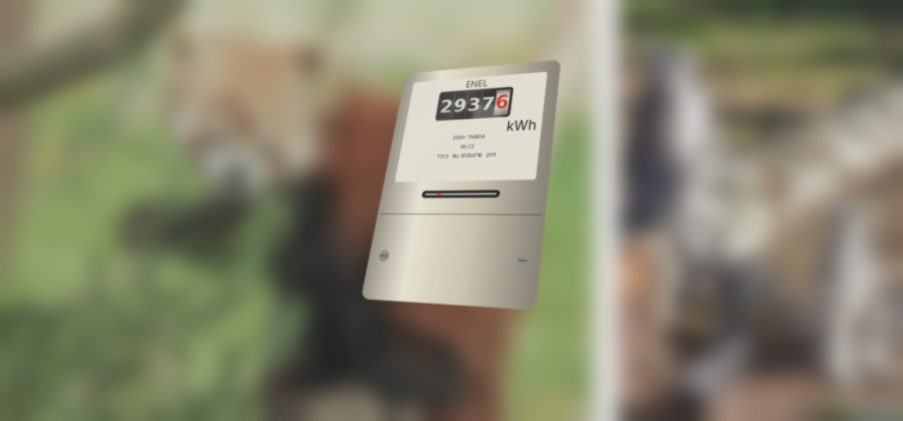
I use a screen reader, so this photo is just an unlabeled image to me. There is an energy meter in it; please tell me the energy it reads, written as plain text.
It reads 2937.6 kWh
